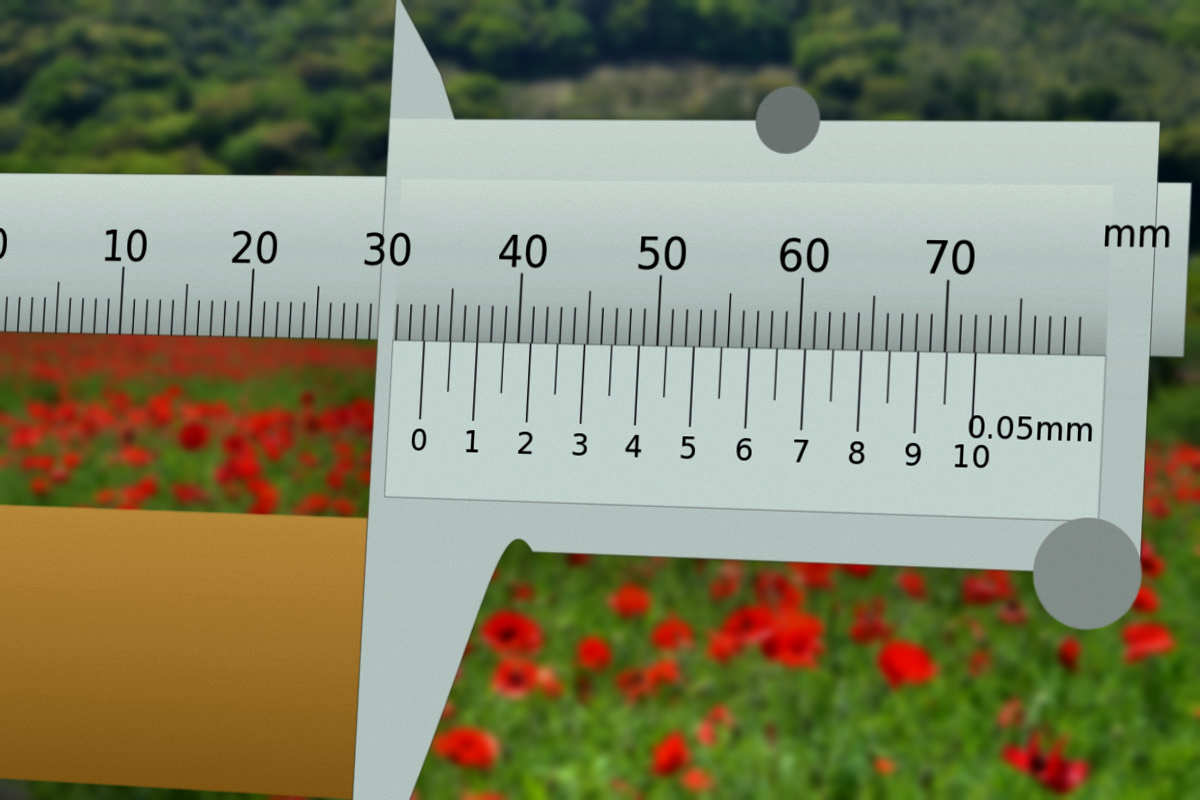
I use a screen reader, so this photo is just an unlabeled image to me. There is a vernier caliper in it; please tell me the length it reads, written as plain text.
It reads 33.1 mm
